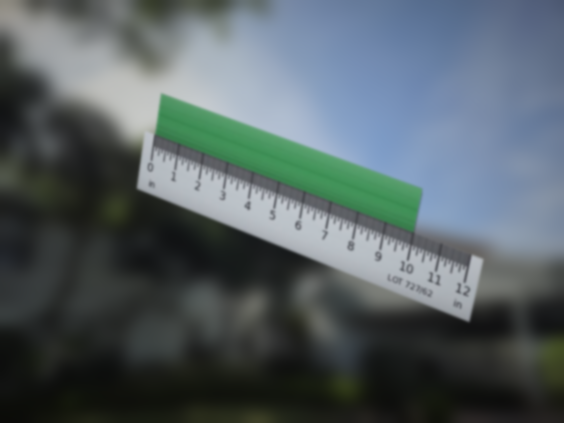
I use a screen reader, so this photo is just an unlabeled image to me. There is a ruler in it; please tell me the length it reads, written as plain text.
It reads 10 in
